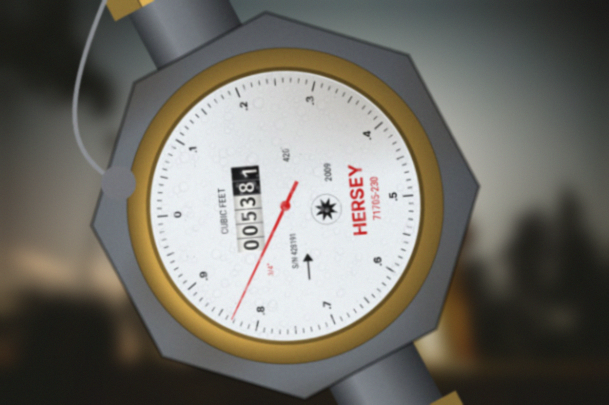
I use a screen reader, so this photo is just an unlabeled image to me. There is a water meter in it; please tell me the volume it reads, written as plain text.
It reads 5380.83 ft³
